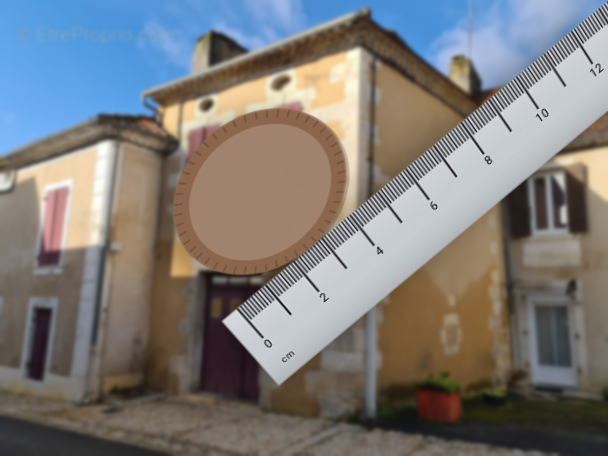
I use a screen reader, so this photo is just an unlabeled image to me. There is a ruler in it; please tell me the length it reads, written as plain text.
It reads 5 cm
